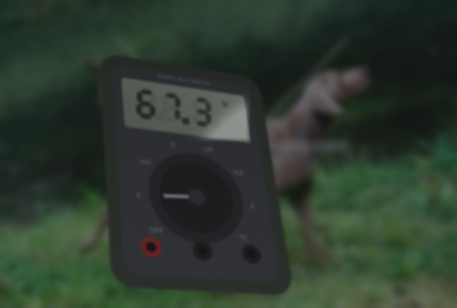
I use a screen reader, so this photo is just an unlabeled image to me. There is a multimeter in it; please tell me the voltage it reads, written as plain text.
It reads 67.3 V
